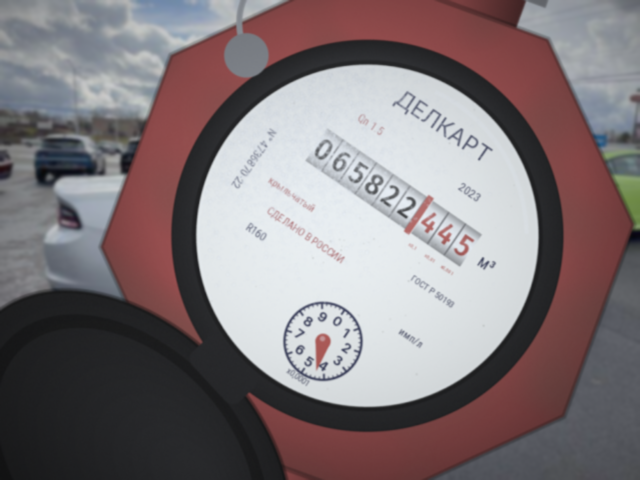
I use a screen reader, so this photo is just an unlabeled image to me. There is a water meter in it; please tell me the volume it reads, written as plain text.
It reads 65822.4454 m³
